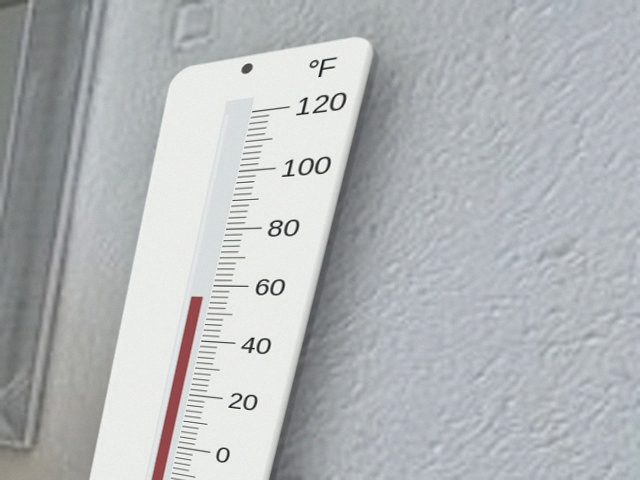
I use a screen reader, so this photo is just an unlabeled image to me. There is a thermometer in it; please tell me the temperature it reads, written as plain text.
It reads 56 °F
